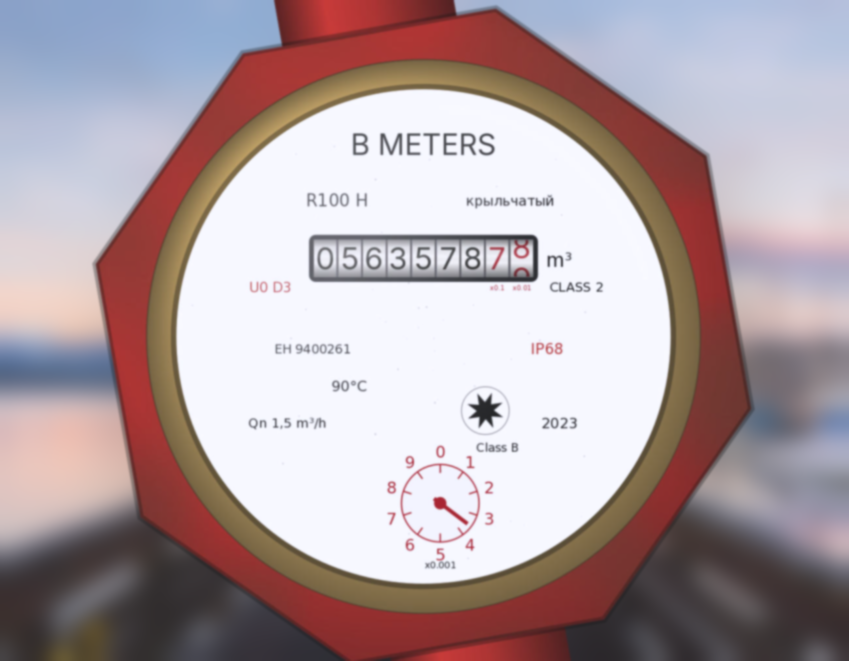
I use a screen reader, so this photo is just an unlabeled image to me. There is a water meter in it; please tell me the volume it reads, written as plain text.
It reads 563578.783 m³
